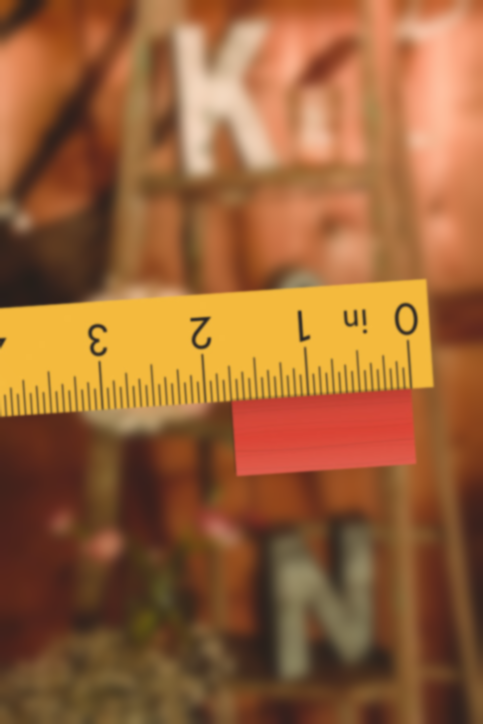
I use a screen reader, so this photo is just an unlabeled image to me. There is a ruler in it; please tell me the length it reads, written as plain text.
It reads 1.75 in
